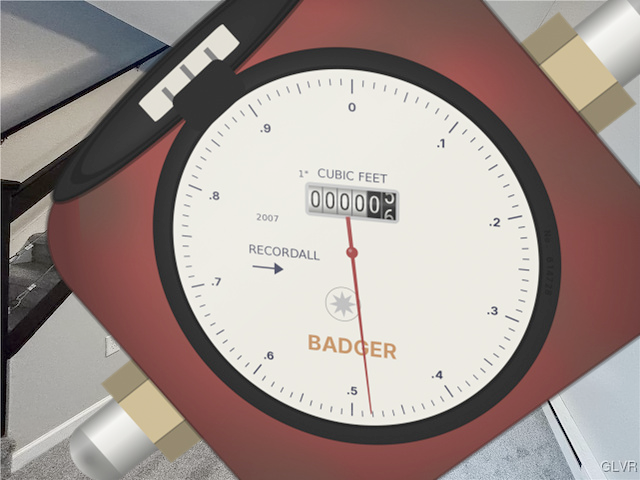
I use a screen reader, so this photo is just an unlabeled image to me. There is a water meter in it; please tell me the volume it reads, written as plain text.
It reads 5.48 ft³
